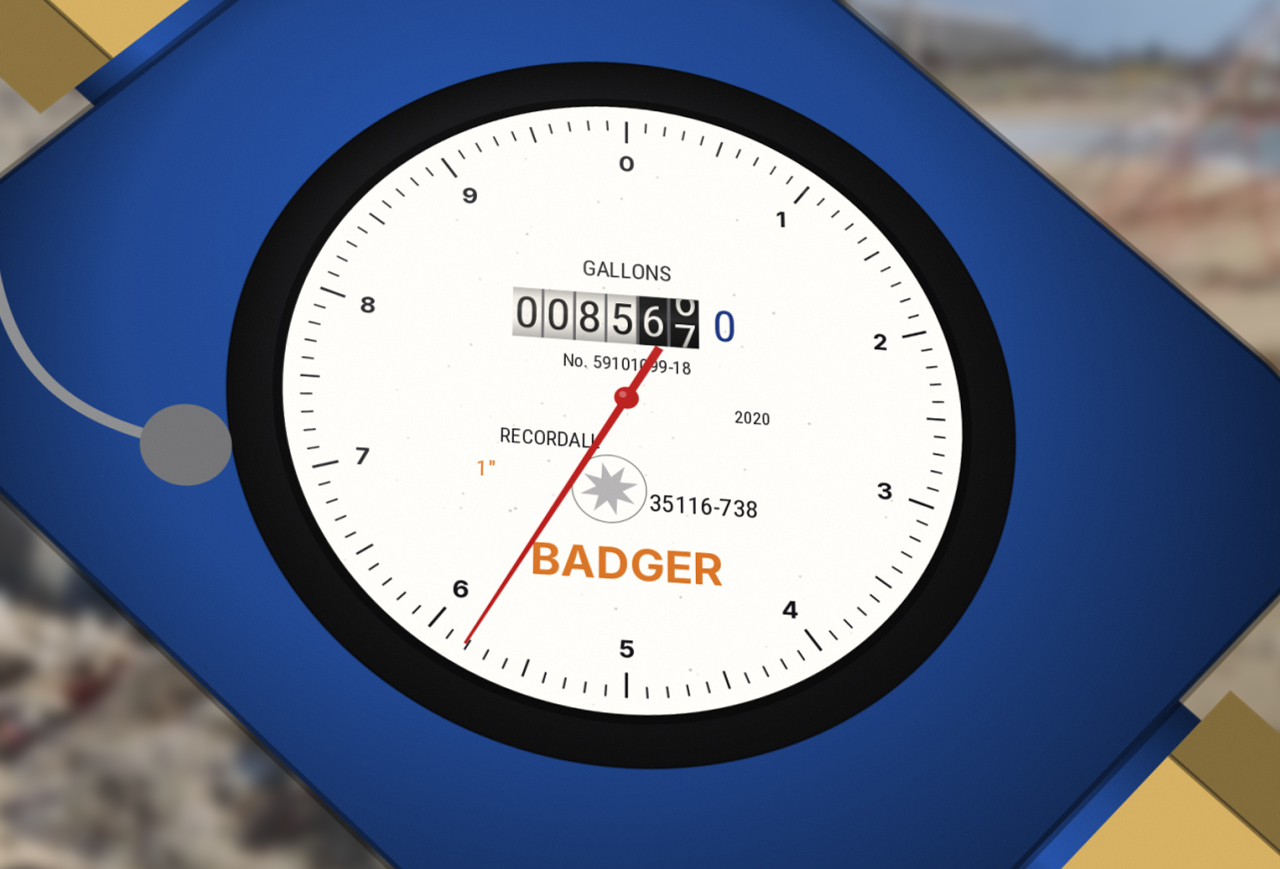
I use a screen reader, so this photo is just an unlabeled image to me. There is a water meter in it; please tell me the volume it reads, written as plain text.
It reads 85665.8 gal
